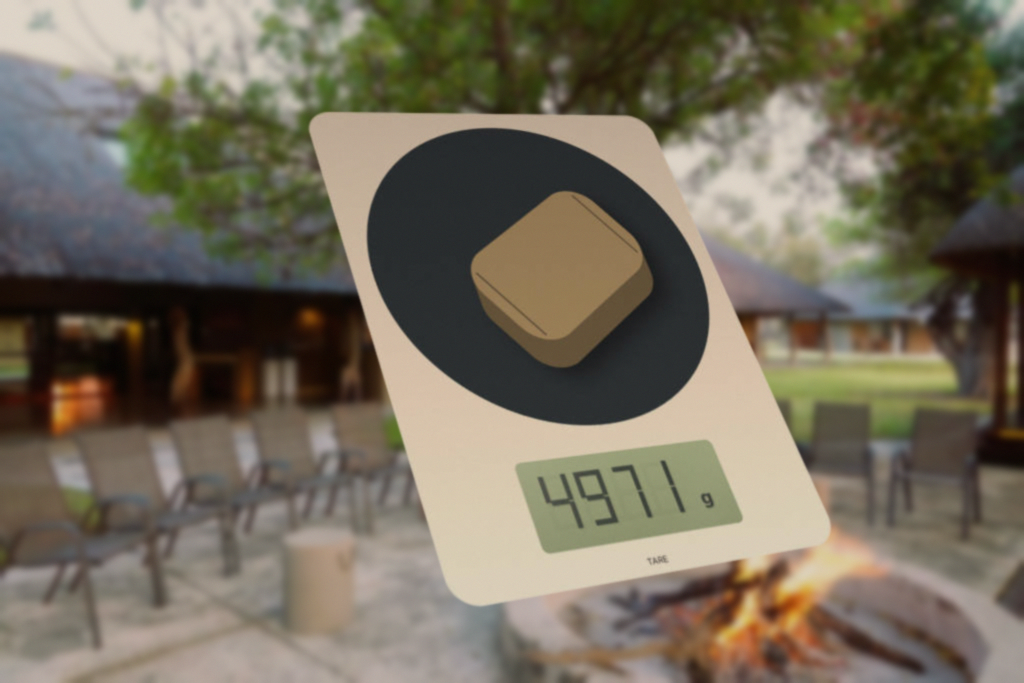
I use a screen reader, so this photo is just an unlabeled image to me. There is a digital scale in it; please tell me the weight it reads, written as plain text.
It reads 4971 g
